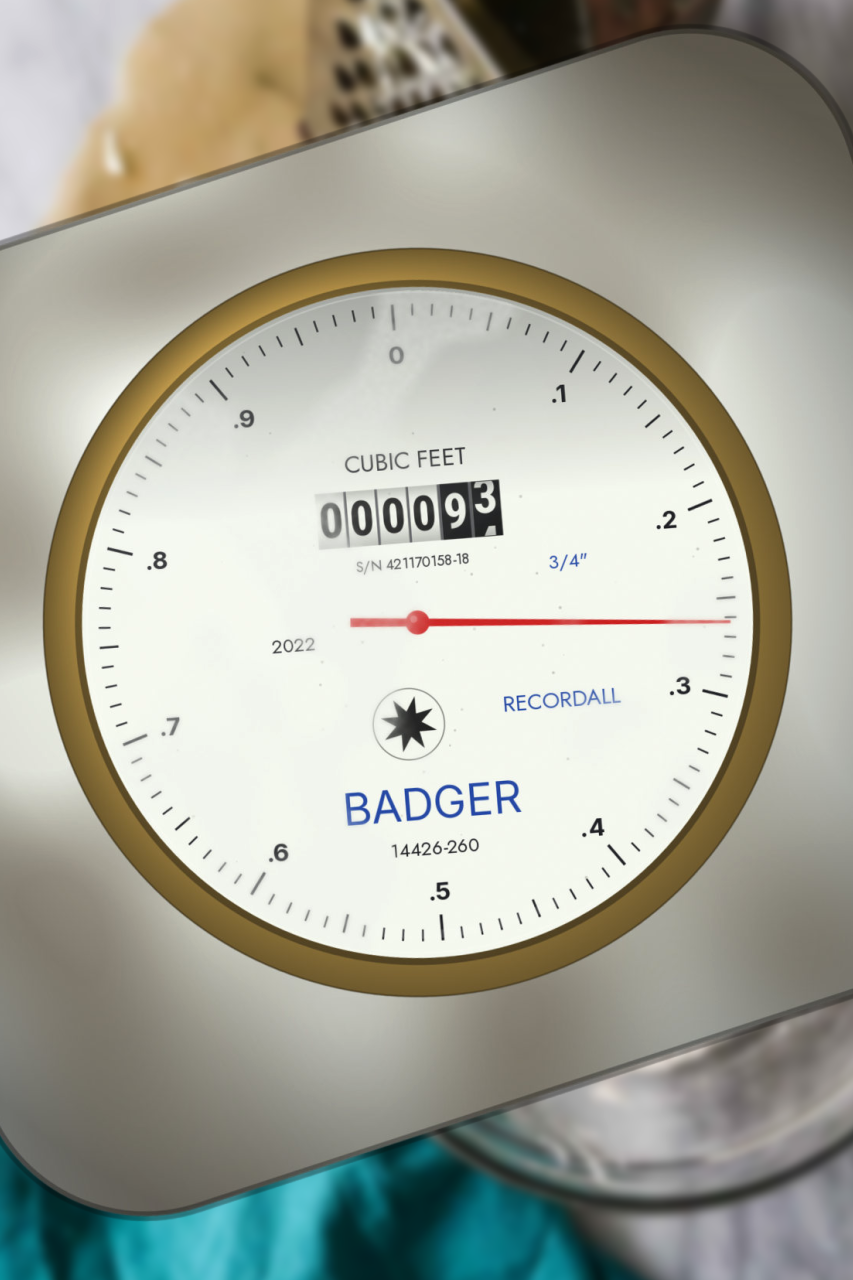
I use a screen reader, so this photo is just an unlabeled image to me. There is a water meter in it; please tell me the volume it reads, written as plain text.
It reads 93.26 ft³
